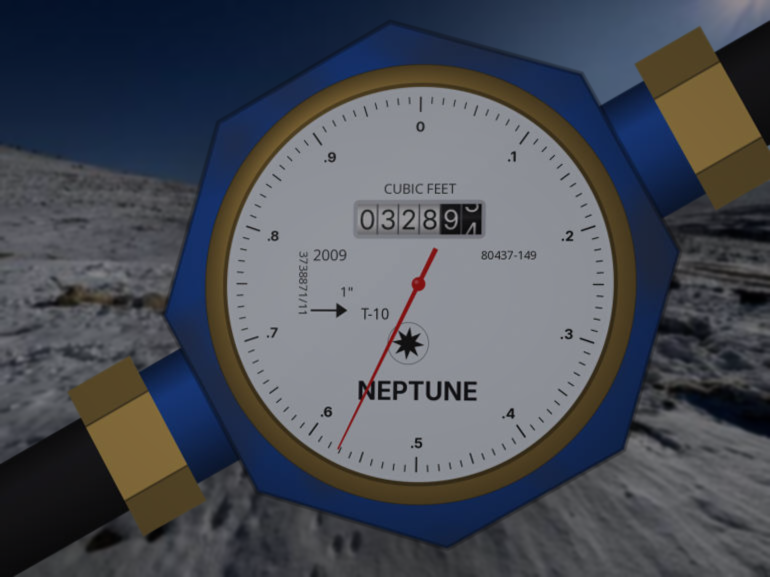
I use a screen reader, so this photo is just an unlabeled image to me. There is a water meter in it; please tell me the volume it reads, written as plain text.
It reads 32893.57 ft³
